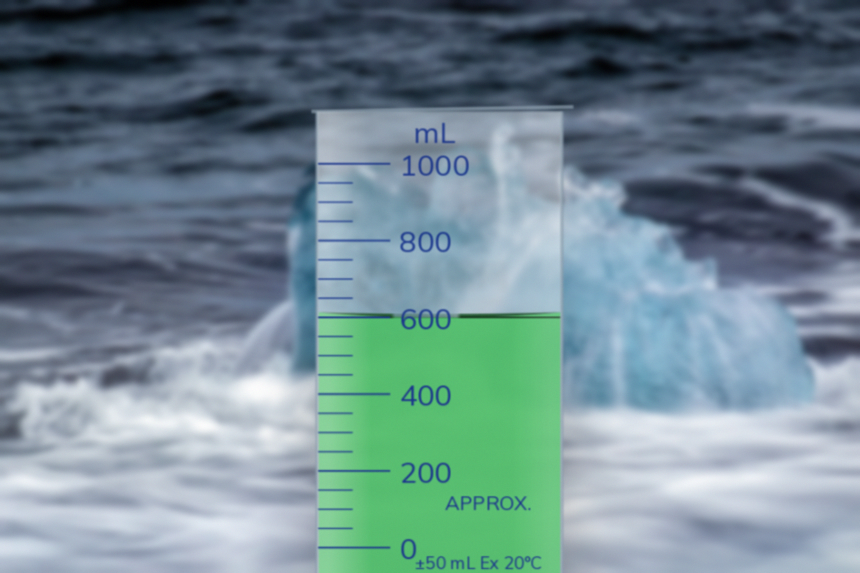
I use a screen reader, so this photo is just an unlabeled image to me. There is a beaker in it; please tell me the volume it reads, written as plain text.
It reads 600 mL
